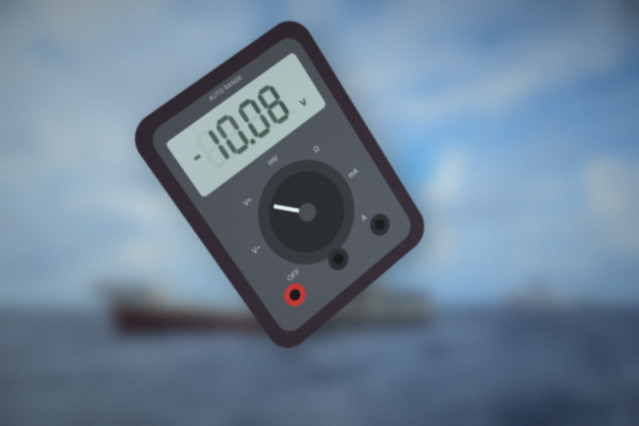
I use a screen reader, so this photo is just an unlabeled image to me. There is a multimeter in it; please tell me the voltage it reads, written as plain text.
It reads -10.08 V
